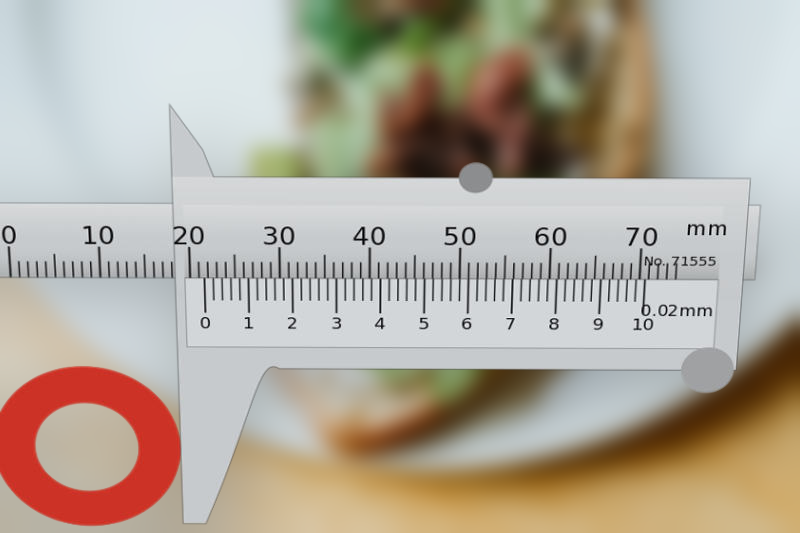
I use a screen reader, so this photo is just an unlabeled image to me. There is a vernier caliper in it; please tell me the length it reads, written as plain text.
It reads 21.6 mm
